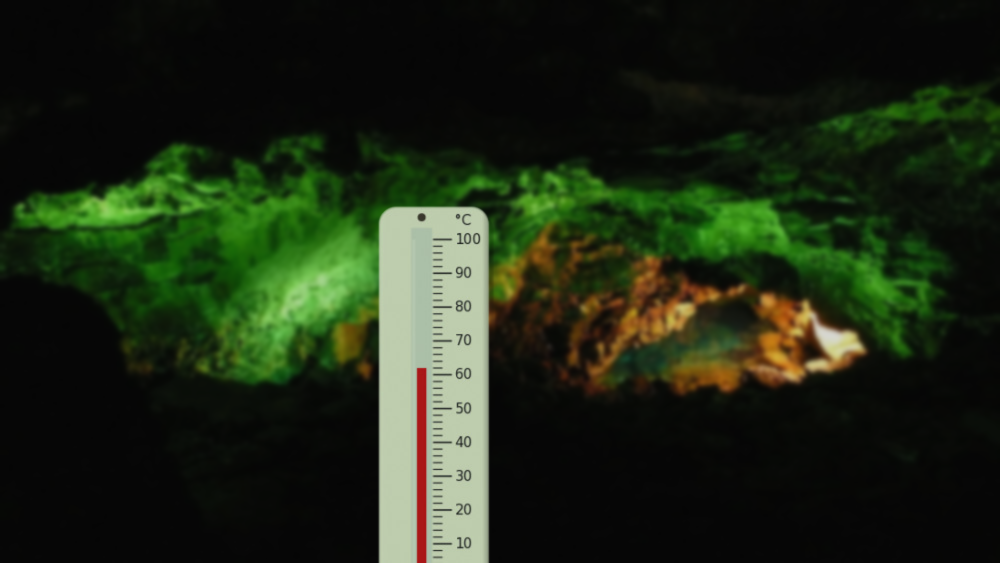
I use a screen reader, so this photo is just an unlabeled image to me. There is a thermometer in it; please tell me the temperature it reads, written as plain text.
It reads 62 °C
